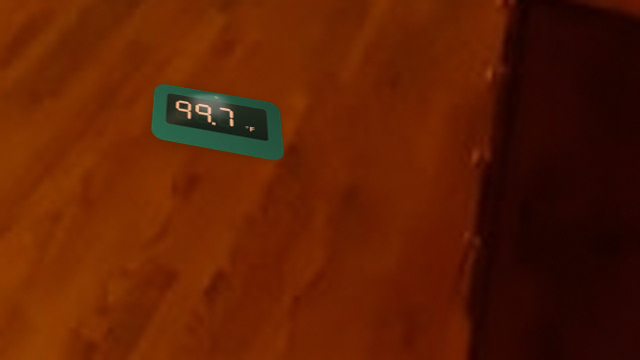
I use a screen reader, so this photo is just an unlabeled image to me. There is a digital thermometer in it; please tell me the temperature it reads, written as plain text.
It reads 99.7 °F
